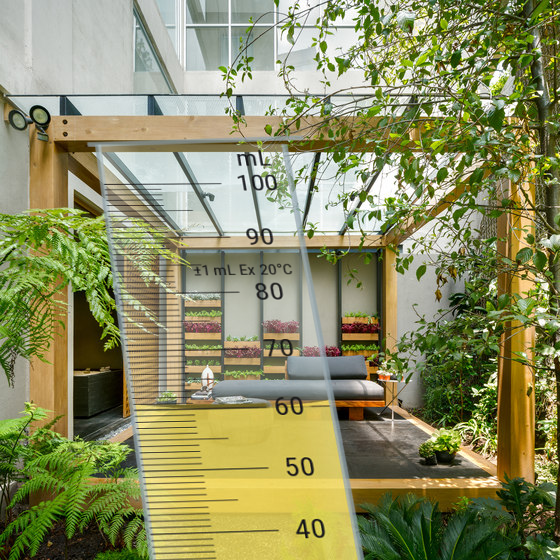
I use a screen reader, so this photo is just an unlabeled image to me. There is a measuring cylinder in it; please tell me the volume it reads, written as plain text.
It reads 60 mL
